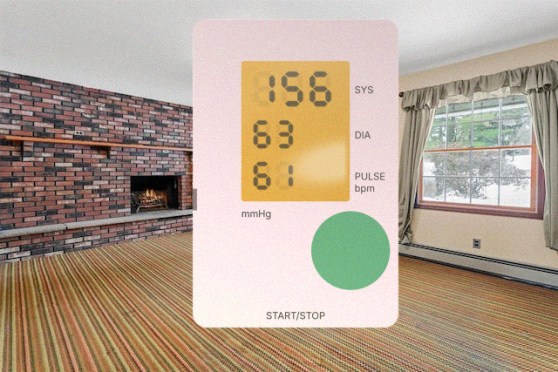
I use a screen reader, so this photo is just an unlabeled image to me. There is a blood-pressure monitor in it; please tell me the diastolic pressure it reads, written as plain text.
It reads 63 mmHg
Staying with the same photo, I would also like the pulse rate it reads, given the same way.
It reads 61 bpm
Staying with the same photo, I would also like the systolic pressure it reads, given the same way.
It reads 156 mmHg
